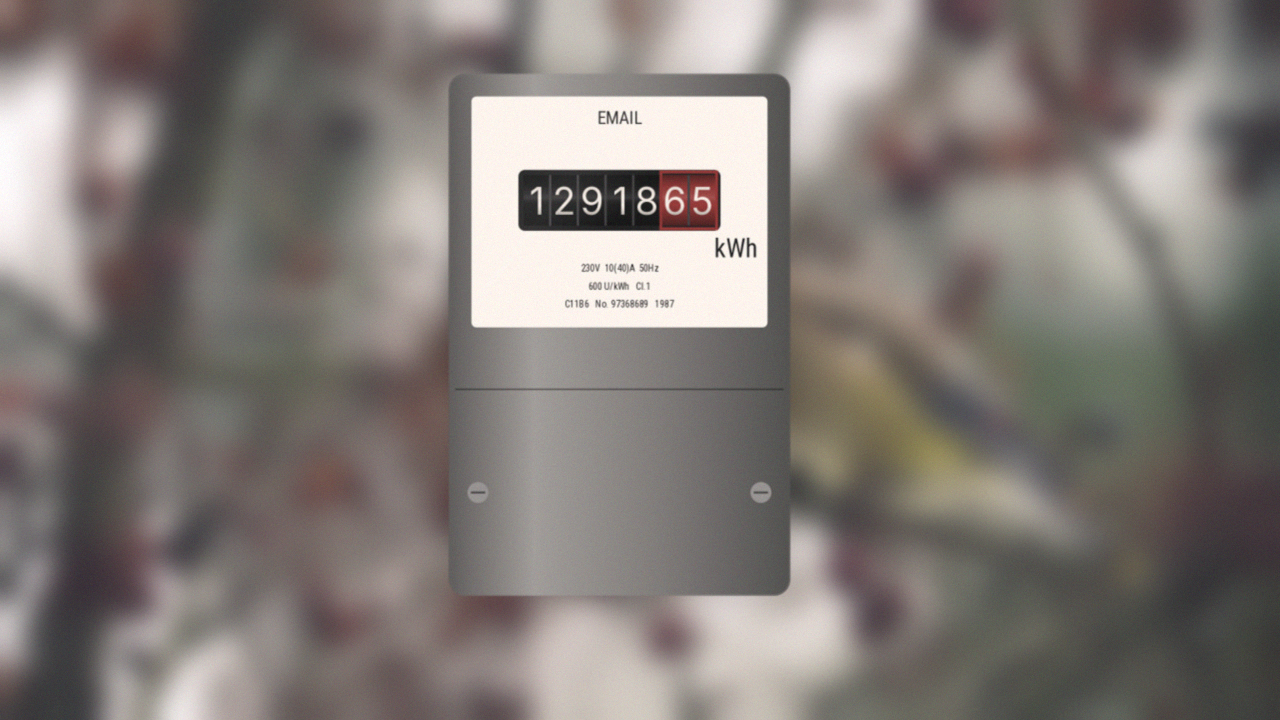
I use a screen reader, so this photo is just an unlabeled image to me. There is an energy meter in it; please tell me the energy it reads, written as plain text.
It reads 12918.65 kWh
